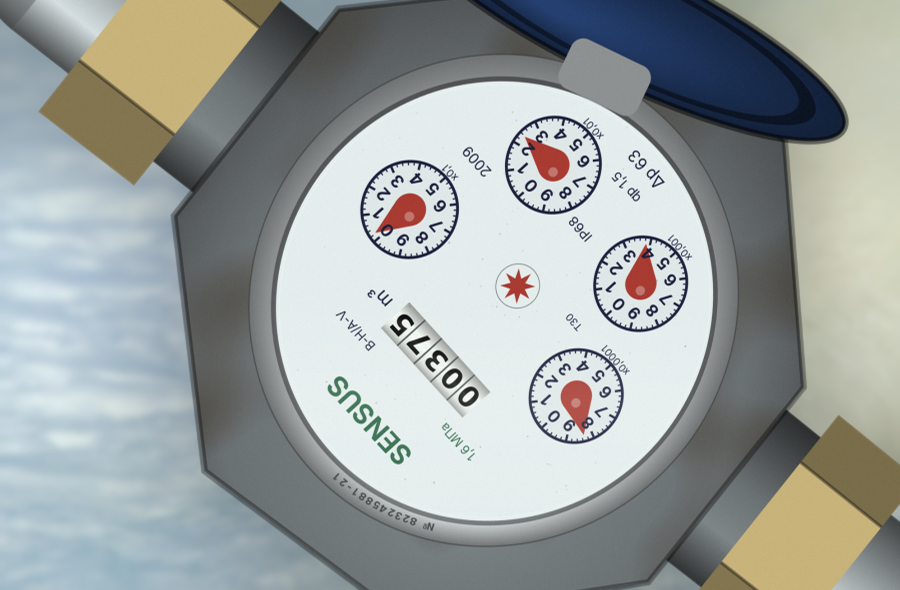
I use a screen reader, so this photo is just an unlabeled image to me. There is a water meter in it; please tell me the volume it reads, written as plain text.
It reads 375.0238 m³
